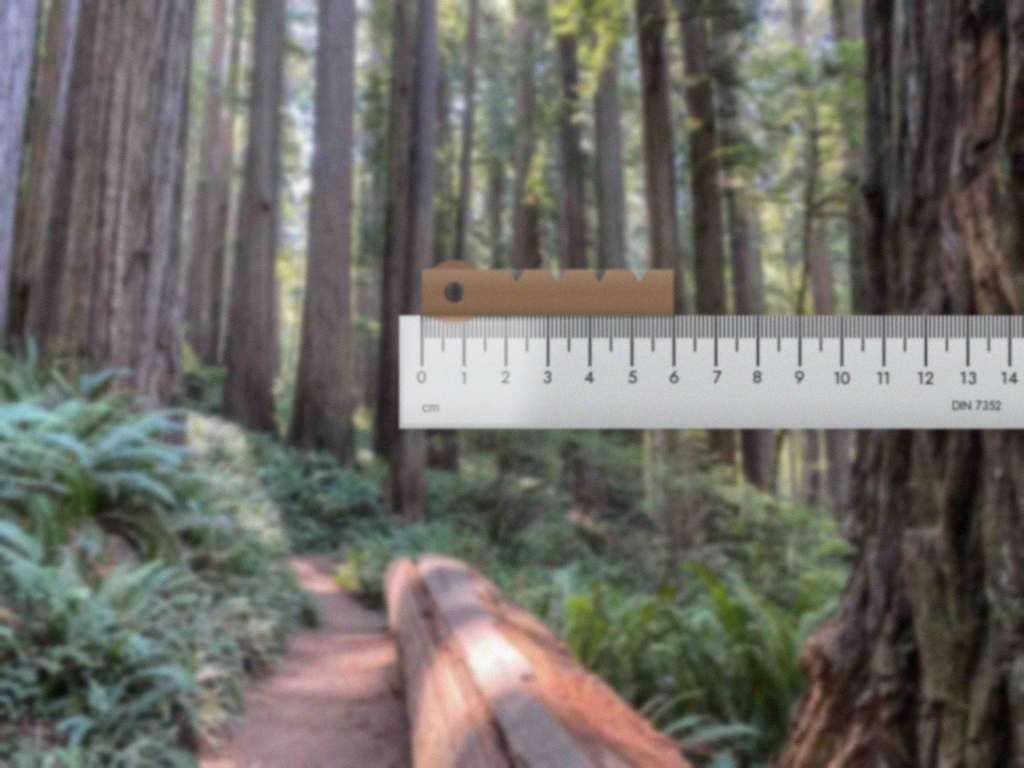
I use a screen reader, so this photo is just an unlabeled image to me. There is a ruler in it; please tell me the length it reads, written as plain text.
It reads 6 cm
